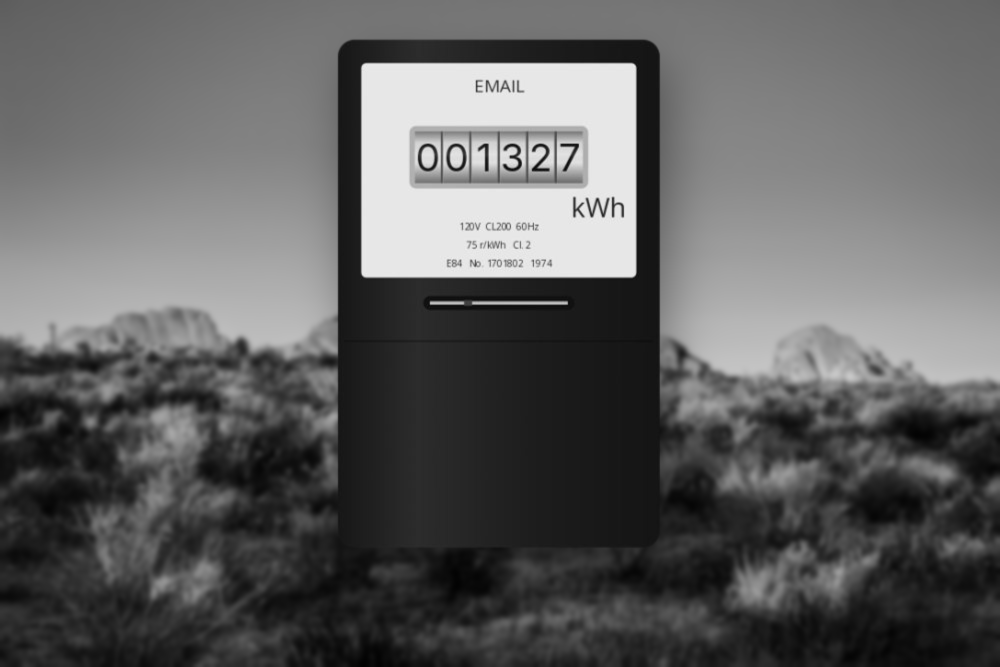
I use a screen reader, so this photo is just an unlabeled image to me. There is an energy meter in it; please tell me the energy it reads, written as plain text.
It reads 1327 kWh
